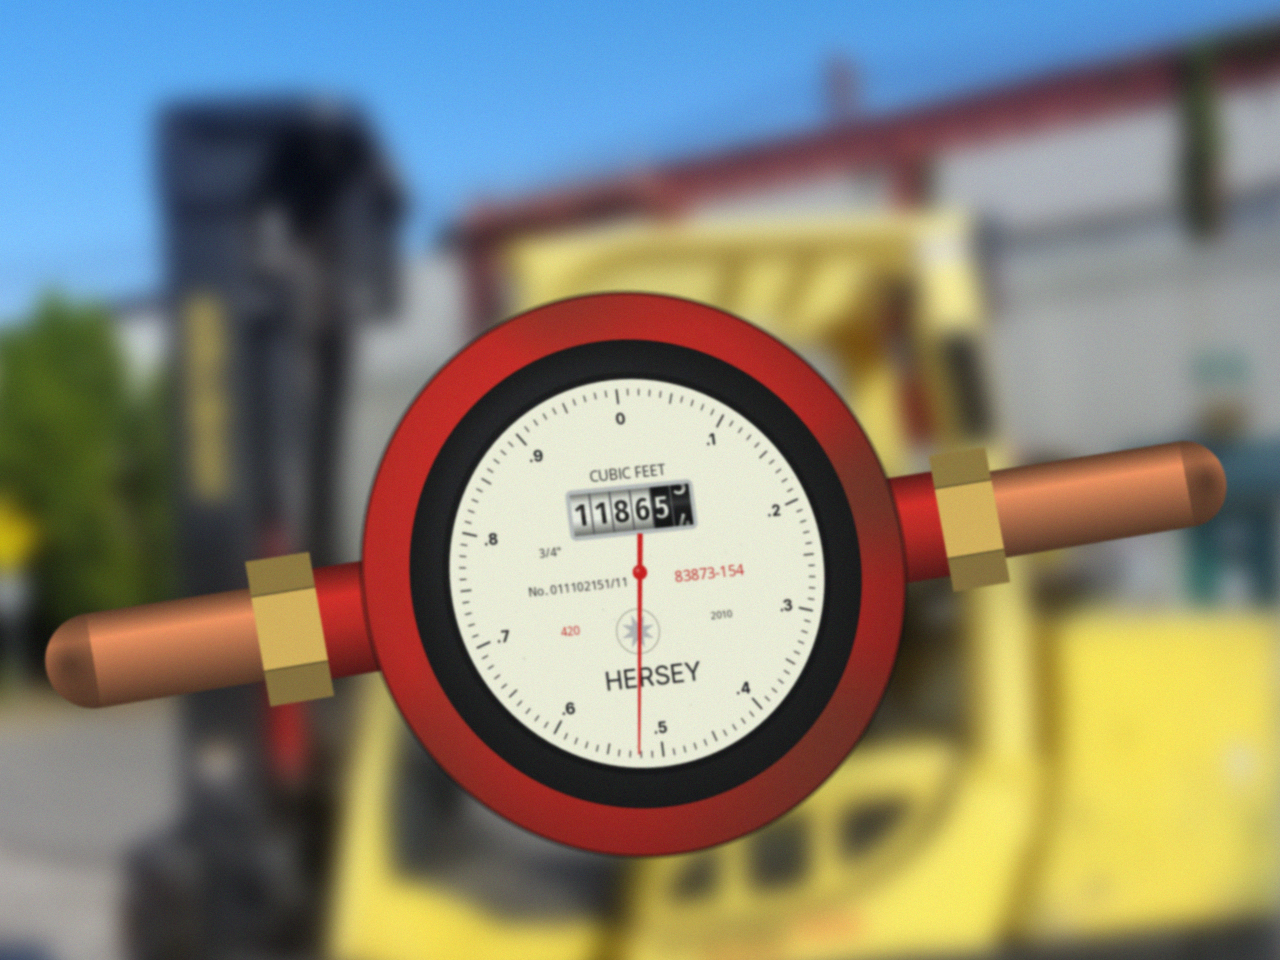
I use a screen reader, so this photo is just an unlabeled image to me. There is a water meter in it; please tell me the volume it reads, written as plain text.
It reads 118653.52 ft³
